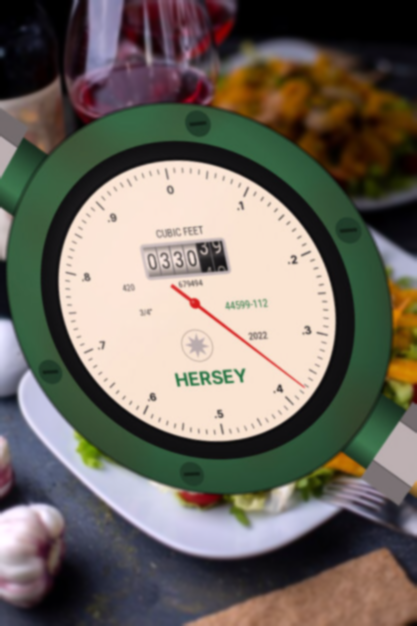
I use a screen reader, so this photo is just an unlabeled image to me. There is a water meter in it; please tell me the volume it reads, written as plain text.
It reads 33039.37 ft³
